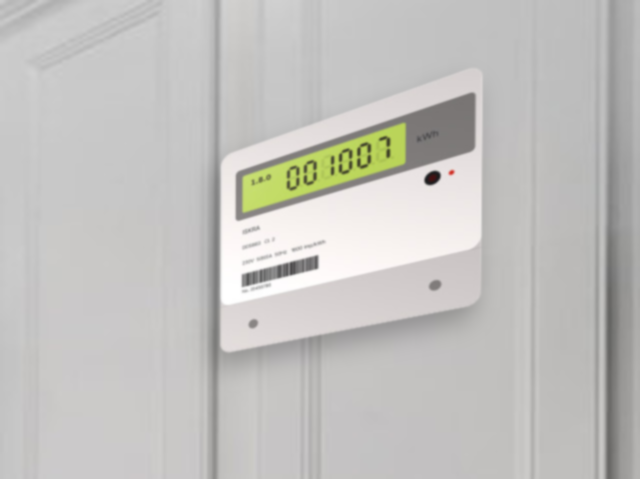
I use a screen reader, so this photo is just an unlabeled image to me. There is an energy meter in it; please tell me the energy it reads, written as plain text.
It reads 1007 kWh
